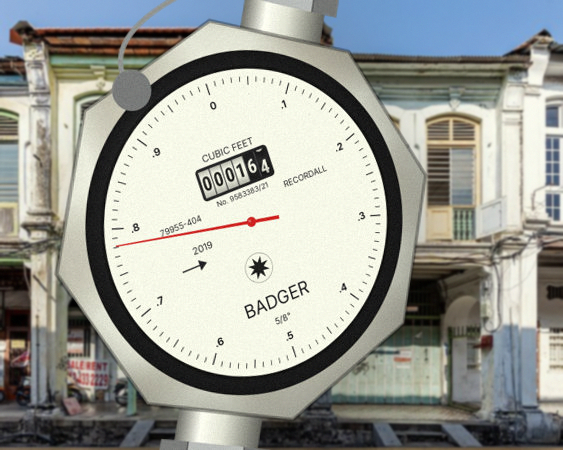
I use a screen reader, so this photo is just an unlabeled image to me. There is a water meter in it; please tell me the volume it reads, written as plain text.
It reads 163.78 ft³
